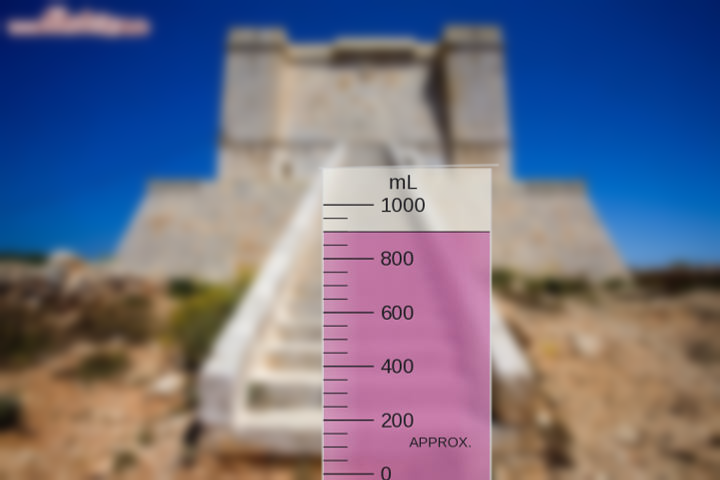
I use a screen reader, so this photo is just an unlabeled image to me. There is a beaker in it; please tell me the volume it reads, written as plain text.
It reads 900 mL
